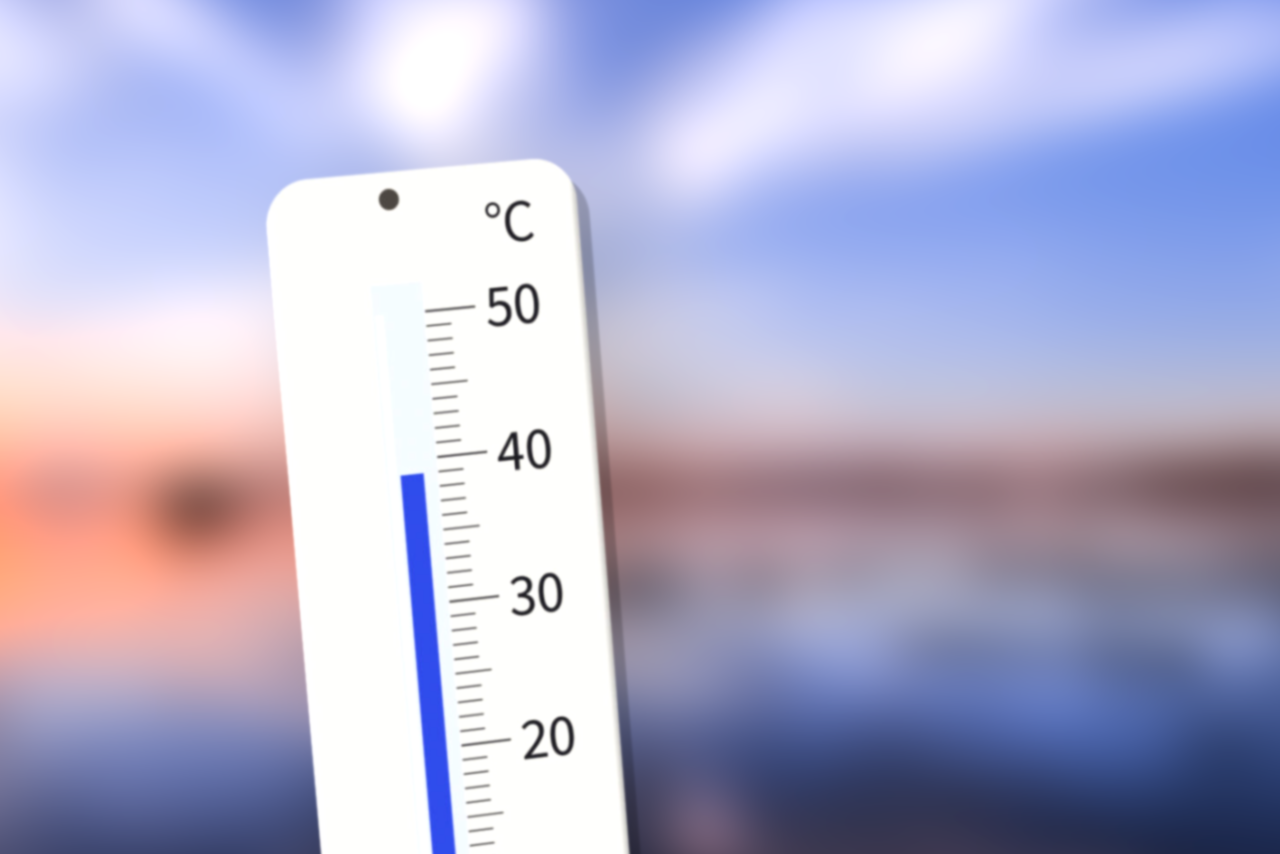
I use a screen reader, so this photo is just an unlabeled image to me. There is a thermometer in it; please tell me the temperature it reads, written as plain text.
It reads 39 °C
